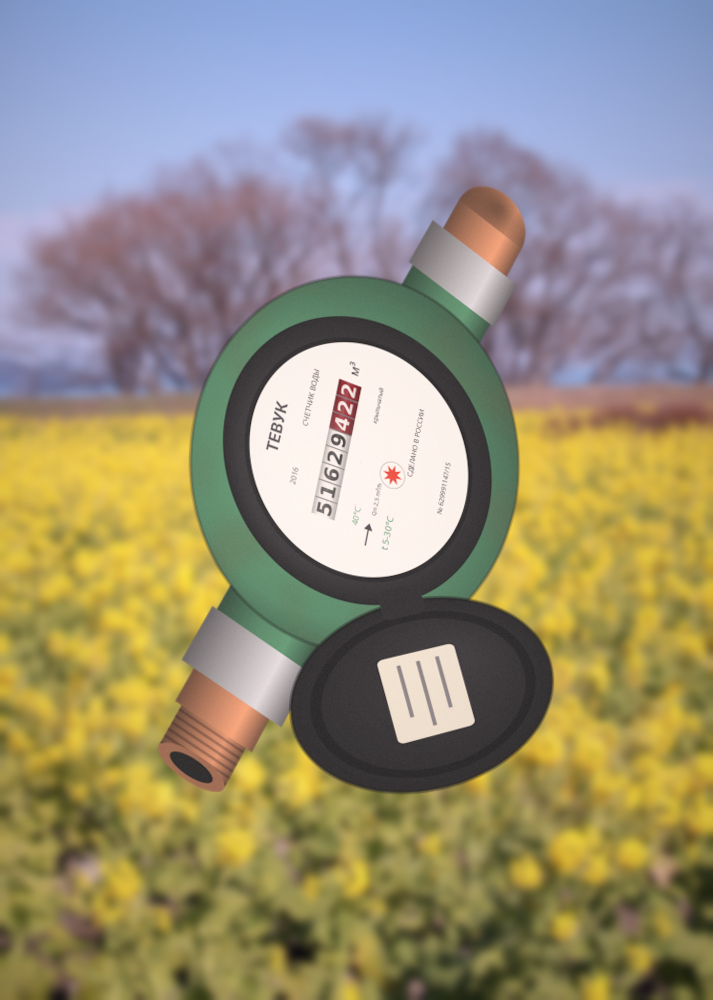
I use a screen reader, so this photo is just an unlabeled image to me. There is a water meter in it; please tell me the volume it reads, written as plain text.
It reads 51629.422 m³
